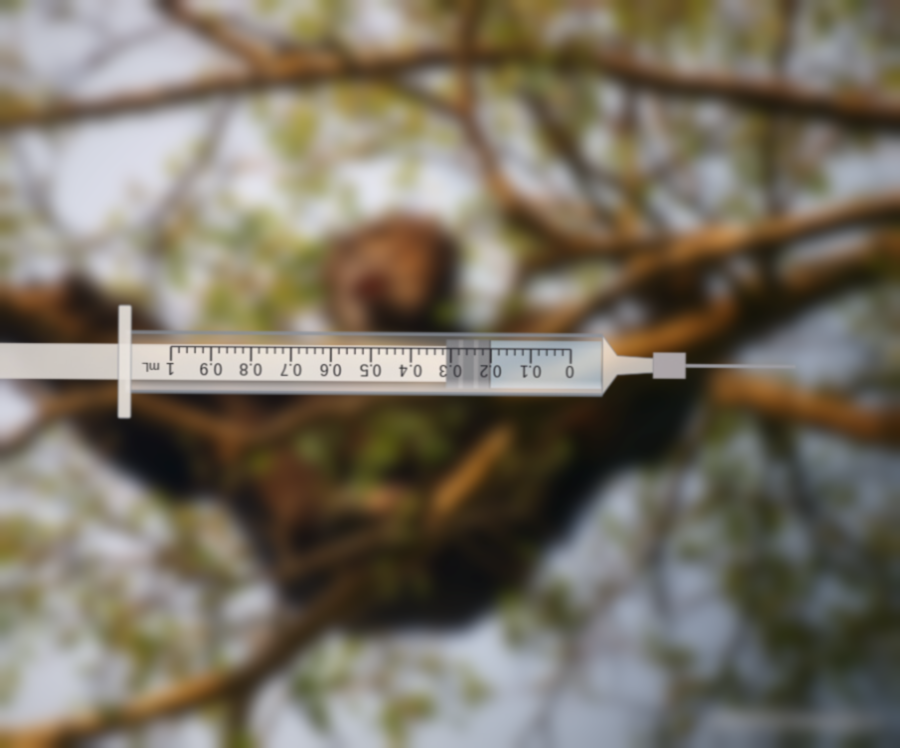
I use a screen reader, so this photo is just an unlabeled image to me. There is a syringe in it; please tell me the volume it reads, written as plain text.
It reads 0.2 mL
